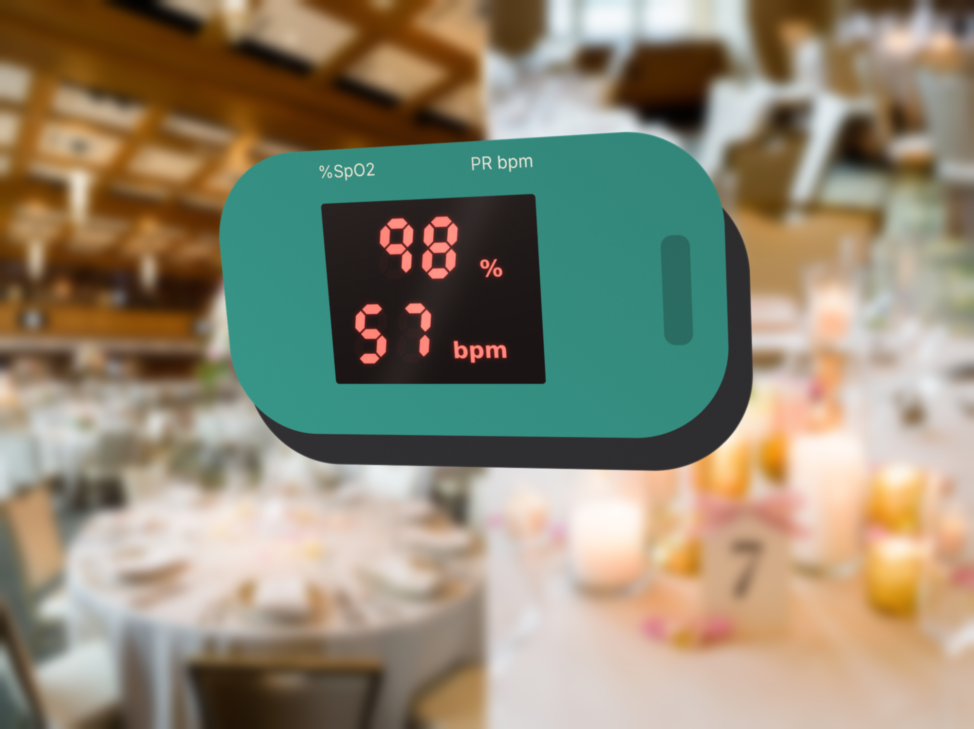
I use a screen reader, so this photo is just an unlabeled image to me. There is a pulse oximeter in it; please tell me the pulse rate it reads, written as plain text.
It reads 57 bpm
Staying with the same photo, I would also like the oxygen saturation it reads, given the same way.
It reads 98 %
